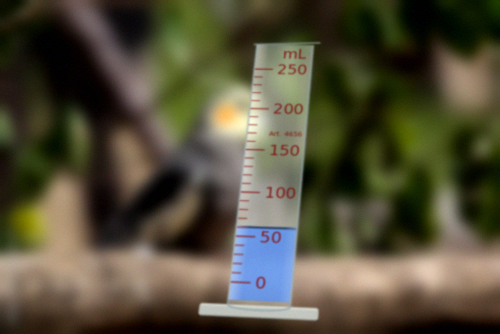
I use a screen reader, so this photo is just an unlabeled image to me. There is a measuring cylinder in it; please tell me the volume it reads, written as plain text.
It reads 60 mL
